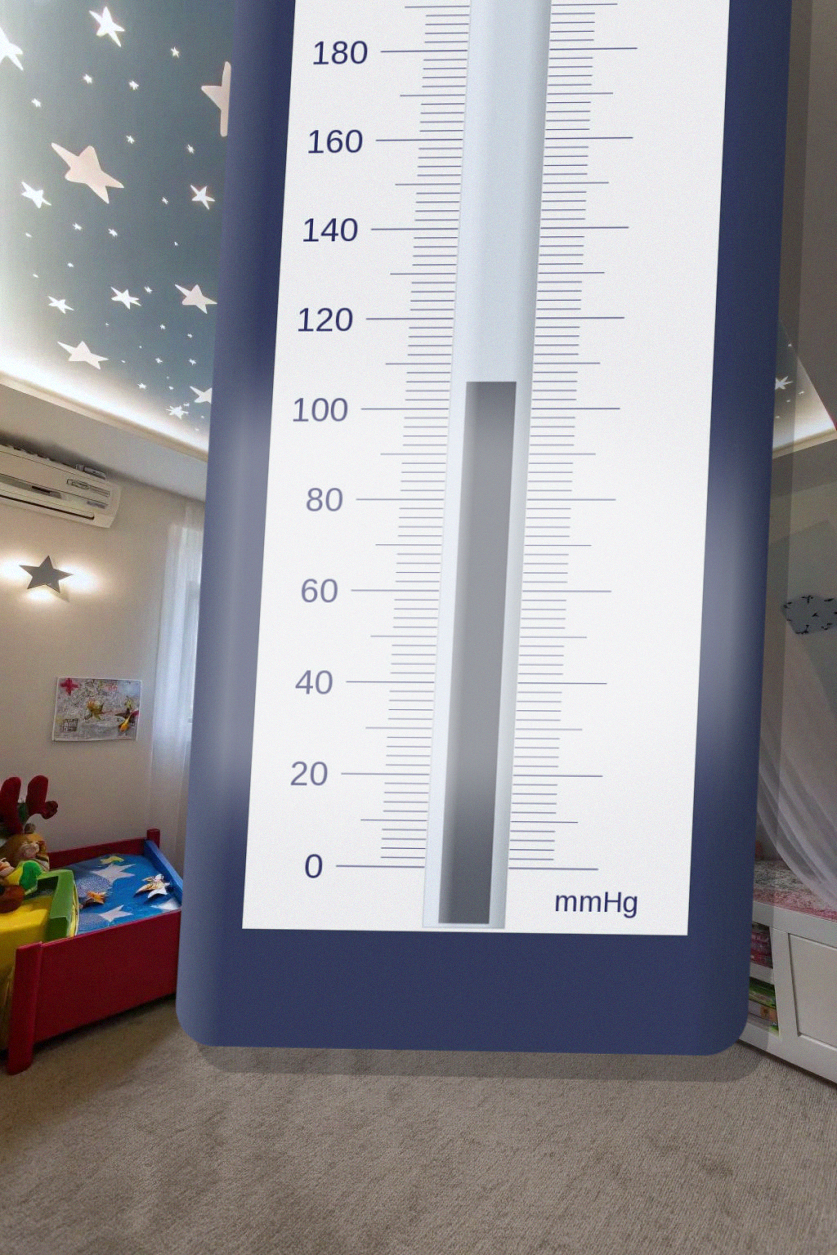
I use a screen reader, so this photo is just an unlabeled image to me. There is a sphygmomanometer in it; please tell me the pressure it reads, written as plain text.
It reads 106 mmHg
